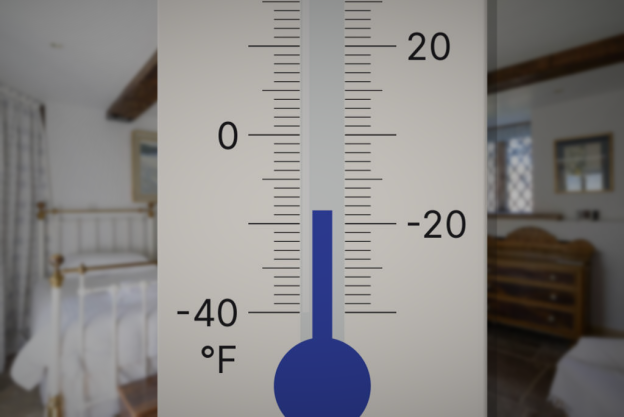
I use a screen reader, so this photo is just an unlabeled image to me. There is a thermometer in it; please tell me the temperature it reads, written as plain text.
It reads -17 °F
